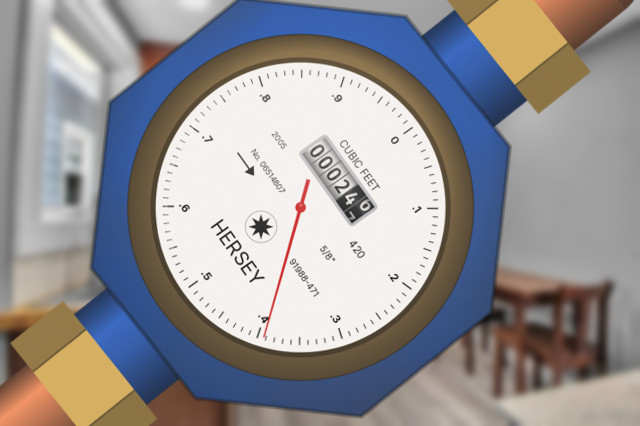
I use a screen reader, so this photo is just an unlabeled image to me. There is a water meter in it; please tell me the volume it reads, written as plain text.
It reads 246.39 ft³
